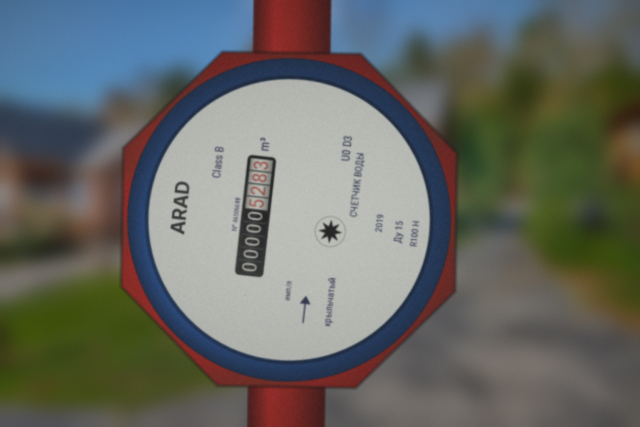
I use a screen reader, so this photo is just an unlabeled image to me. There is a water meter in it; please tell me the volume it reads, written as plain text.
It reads 0.5283 m³
